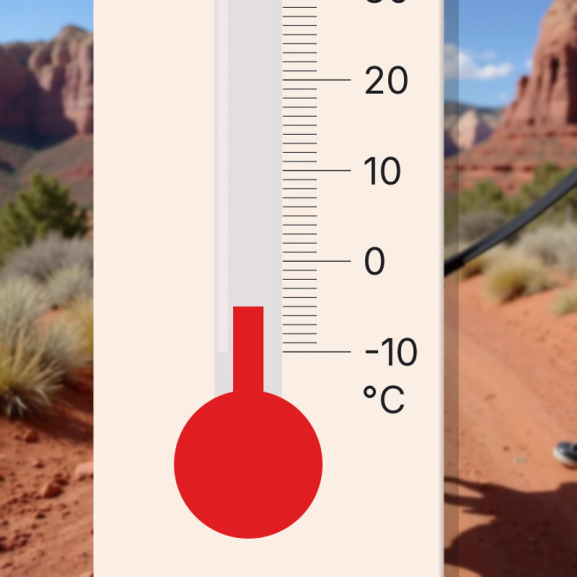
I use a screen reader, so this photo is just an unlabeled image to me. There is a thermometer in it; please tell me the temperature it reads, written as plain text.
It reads -5 °C
